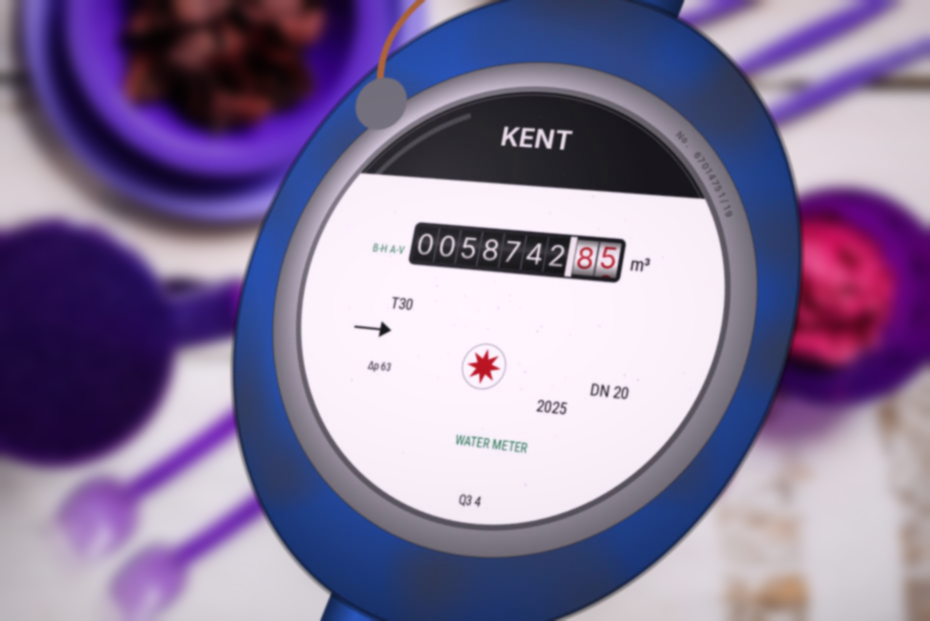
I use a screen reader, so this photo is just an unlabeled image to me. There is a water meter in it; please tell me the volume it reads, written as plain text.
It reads 58742.85 m³
